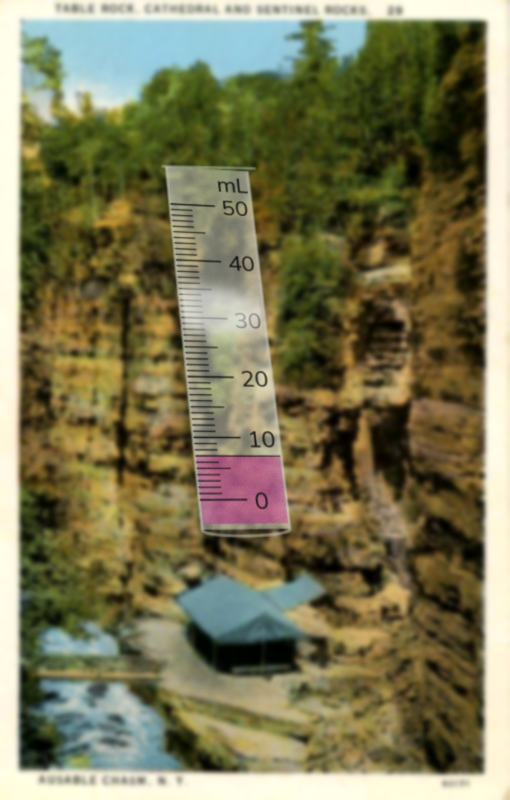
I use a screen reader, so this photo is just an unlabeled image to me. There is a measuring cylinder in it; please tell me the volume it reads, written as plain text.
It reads 7 mL
